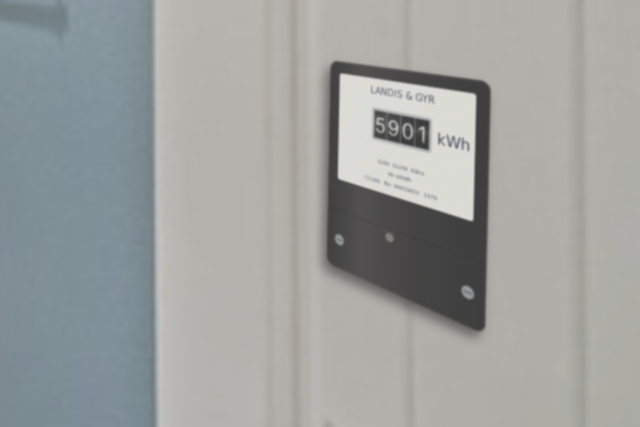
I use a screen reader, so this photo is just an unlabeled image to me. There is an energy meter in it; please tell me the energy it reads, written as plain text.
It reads 5901 kWh
